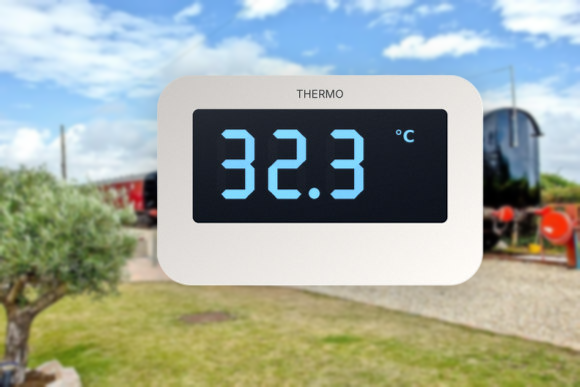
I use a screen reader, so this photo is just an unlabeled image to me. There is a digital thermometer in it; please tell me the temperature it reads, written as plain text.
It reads 32.3 °C
